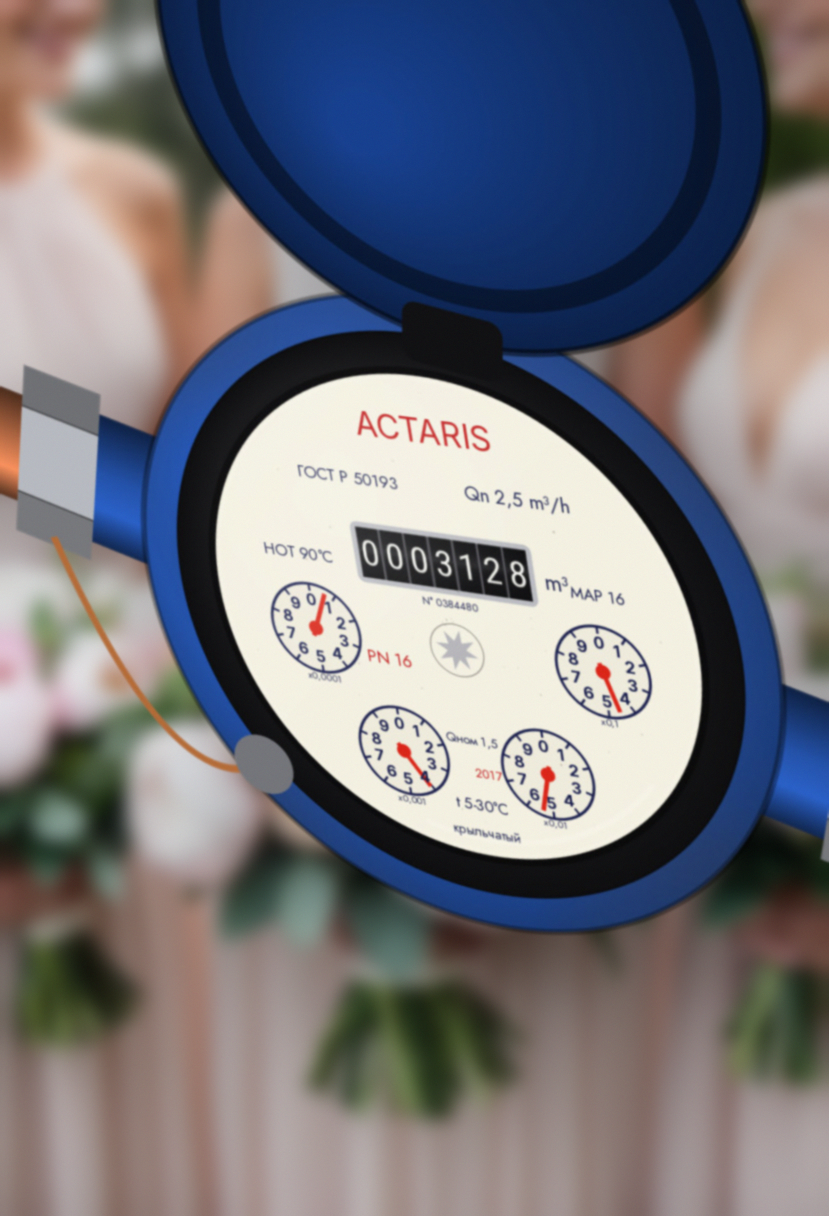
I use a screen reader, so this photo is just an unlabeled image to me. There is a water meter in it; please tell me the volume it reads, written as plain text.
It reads 3128.4540 m³
